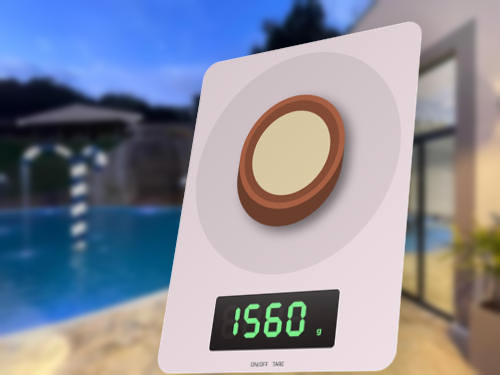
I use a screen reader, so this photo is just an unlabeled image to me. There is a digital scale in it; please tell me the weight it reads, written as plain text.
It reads 1560 g
